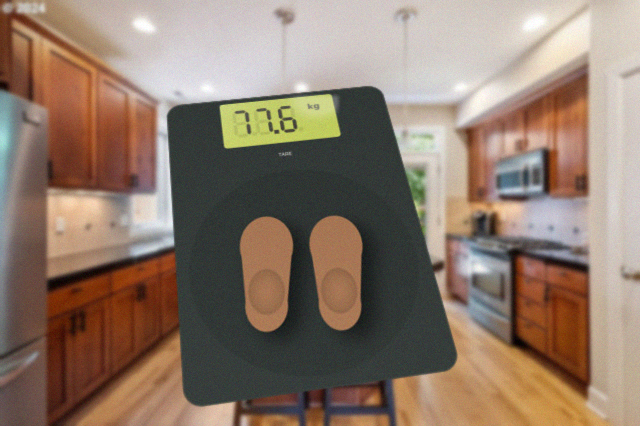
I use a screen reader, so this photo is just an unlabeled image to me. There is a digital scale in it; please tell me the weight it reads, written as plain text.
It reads 77.6 kg
